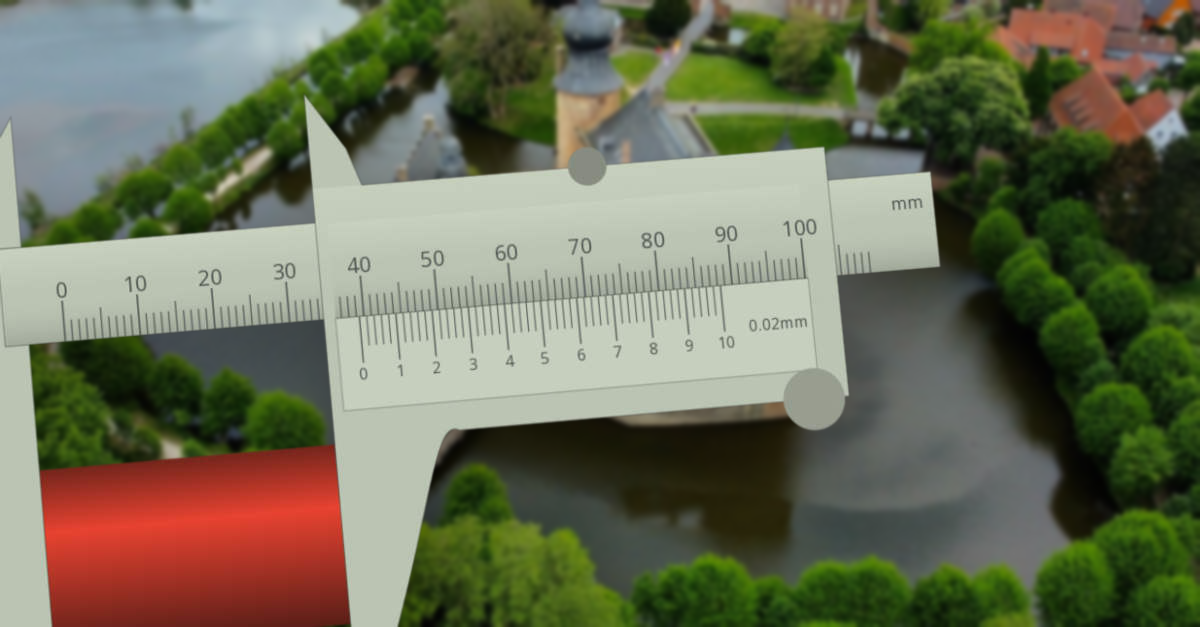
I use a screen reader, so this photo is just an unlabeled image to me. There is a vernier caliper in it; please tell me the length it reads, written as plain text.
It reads 39.4 mm
